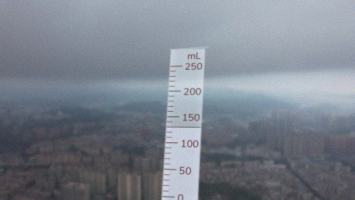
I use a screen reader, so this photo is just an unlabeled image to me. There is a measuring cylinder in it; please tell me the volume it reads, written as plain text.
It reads 130 mL
